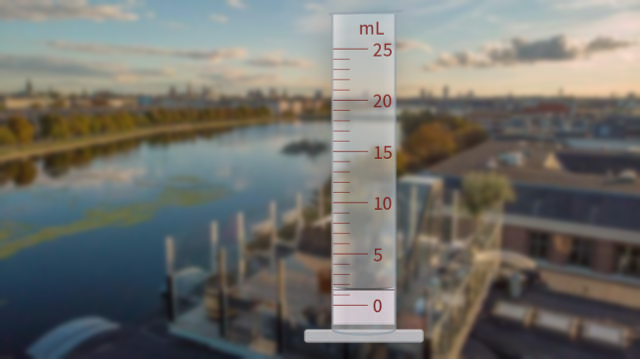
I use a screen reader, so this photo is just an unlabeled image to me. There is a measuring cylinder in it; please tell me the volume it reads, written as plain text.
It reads 1.5 mL
